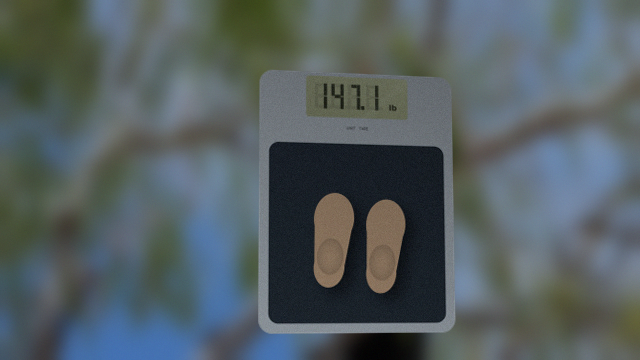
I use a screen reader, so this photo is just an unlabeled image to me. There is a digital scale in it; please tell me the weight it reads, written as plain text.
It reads 147.1 lb
